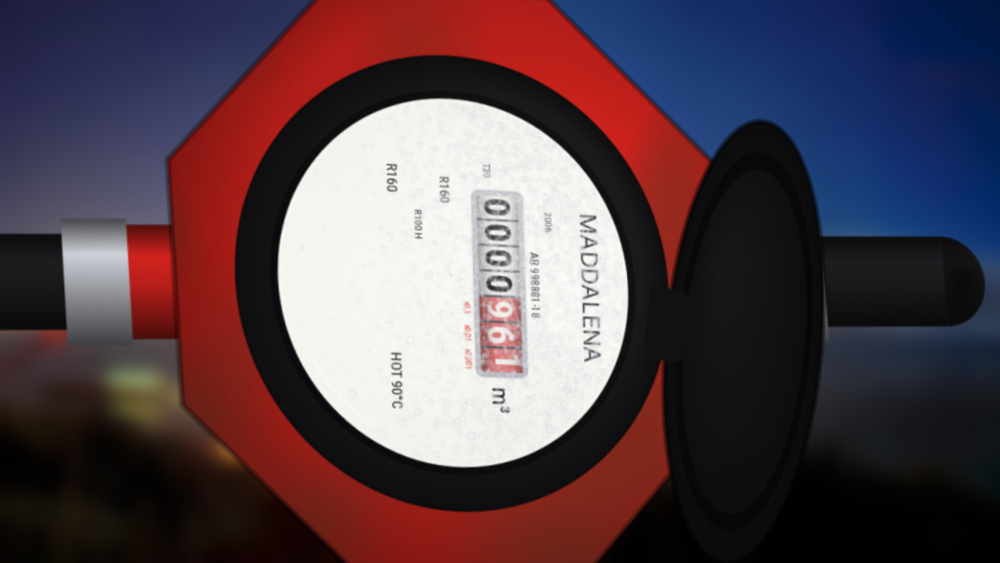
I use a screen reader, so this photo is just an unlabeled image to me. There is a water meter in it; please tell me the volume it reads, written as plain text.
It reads 0.961 m³
